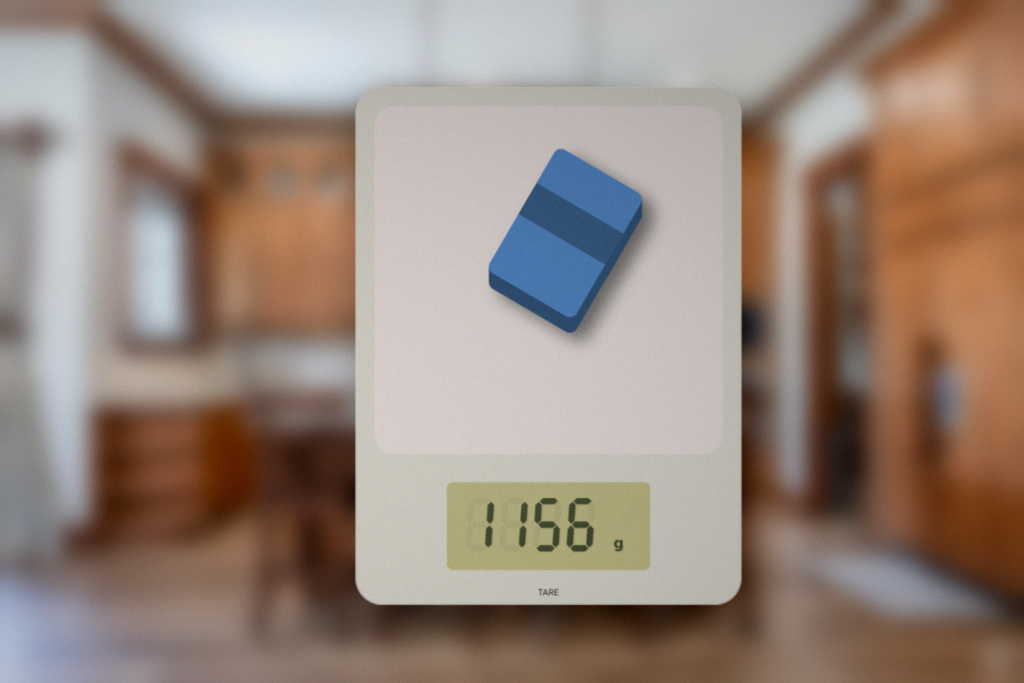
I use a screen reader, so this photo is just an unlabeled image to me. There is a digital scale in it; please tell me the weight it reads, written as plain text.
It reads 1156 g
